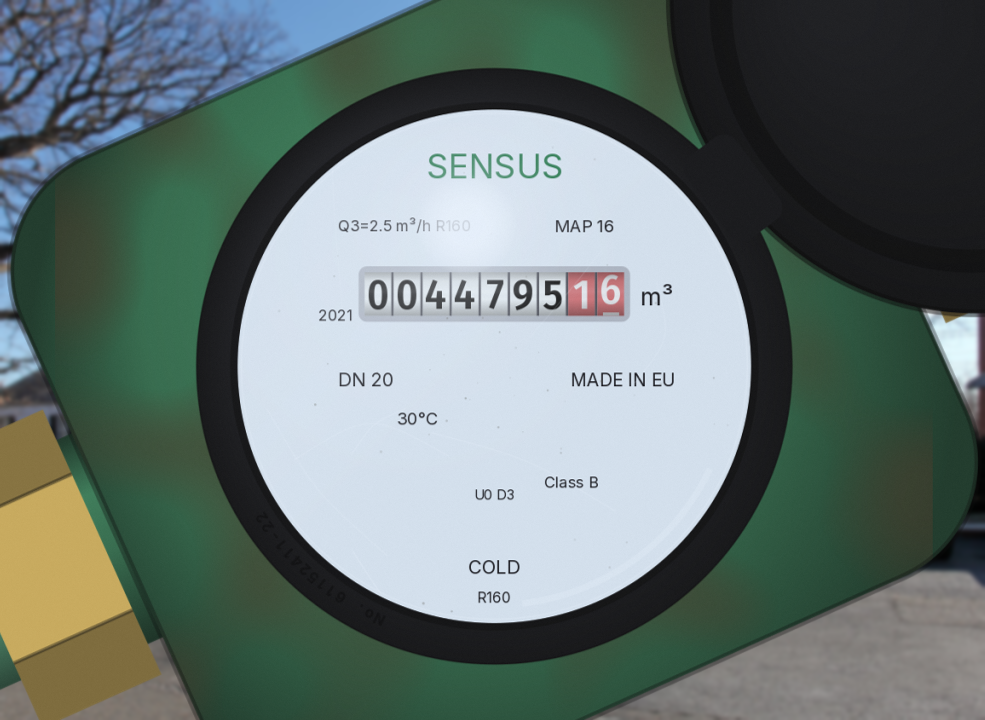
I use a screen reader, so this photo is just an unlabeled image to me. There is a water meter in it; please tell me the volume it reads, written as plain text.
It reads 44795.16 m³
